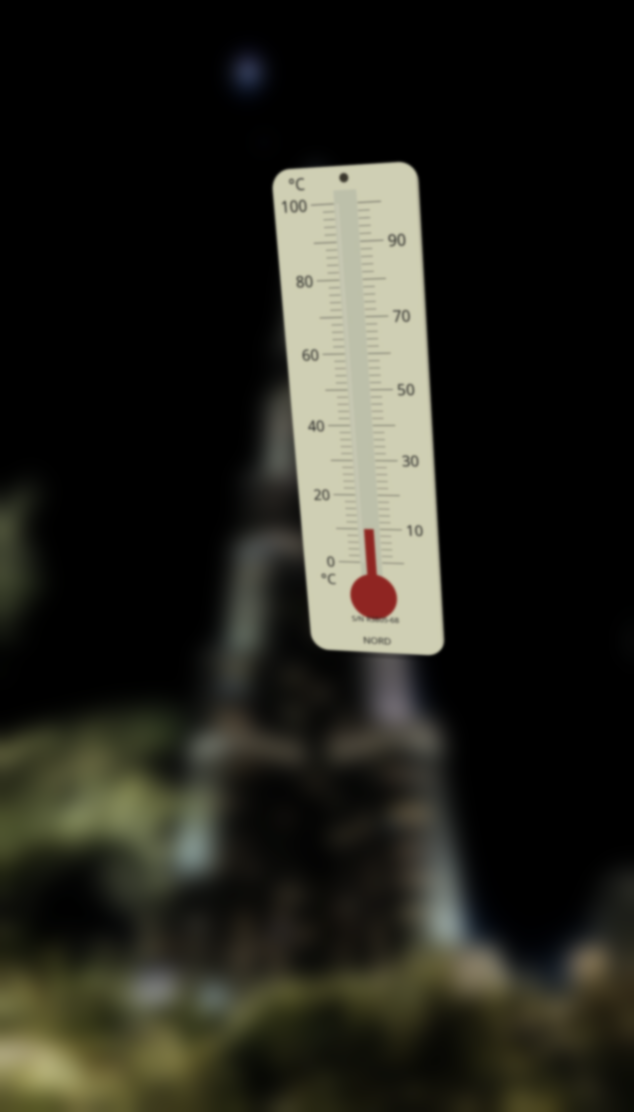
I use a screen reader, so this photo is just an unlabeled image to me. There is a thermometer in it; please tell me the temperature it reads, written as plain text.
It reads 10 °C
